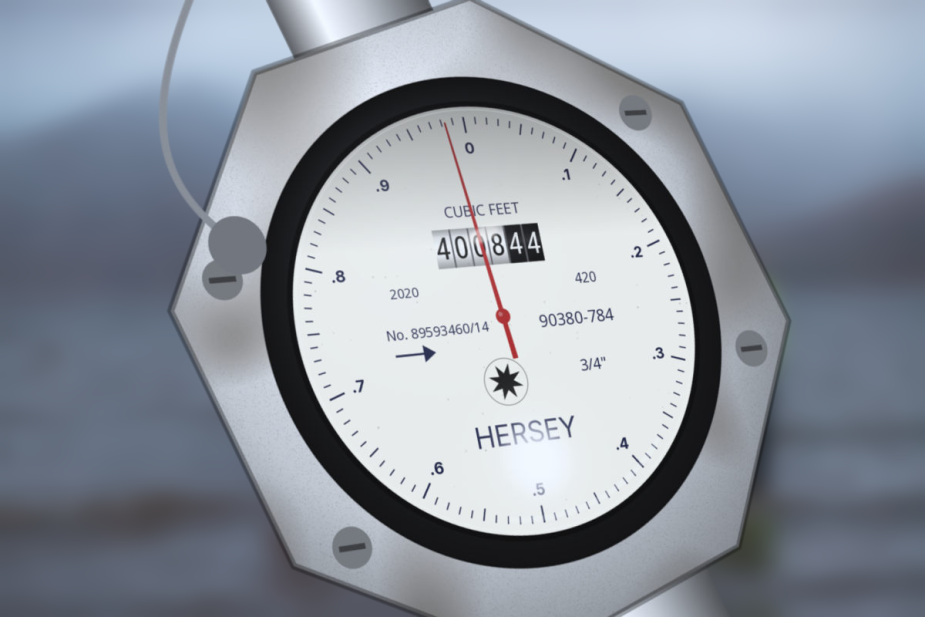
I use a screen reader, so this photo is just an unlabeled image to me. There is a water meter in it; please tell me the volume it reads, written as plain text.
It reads 400843.98 ft³
